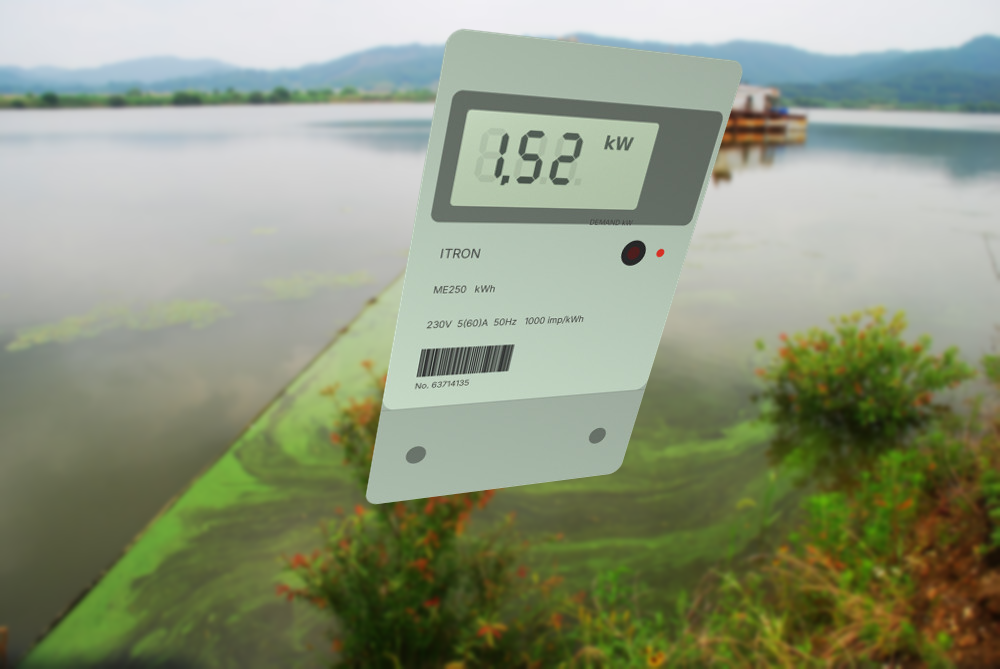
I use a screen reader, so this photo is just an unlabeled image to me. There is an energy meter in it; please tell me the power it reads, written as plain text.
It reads 1.52 kW
